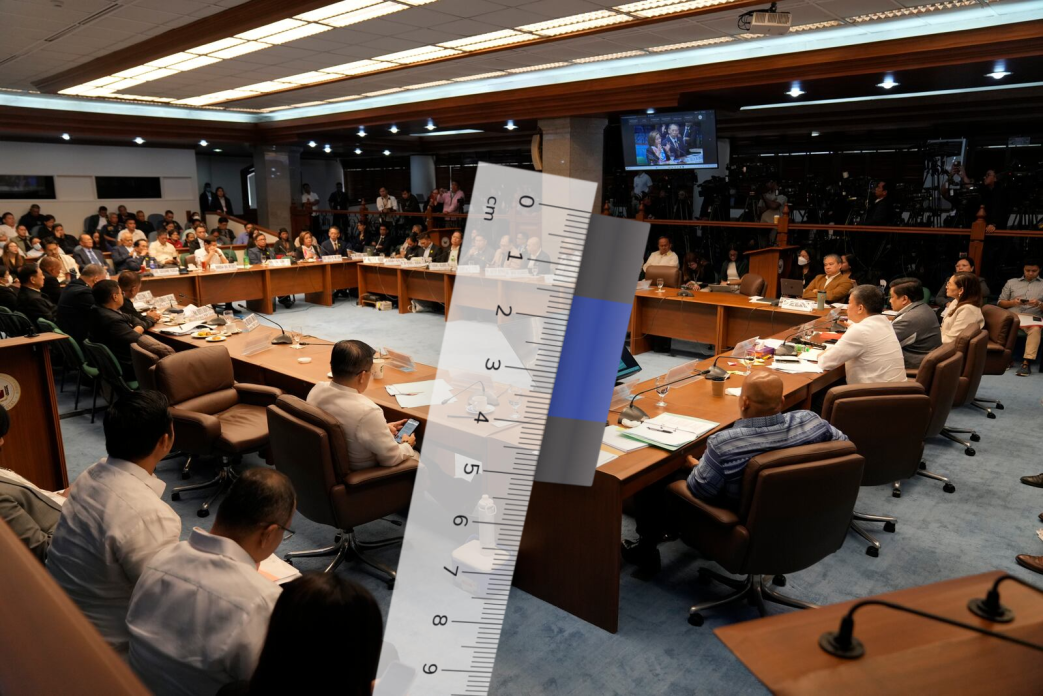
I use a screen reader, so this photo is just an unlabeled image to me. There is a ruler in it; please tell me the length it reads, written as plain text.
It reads 5.1 cm
